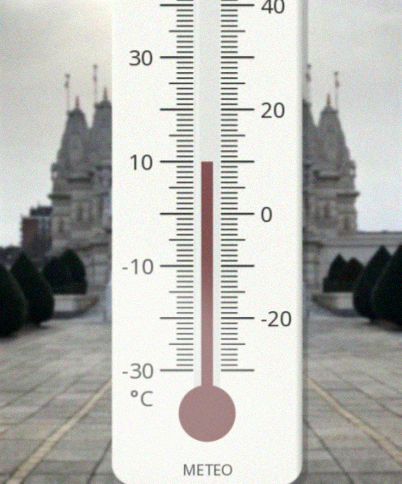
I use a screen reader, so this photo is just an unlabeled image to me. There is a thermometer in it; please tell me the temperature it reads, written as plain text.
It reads 10 °C
